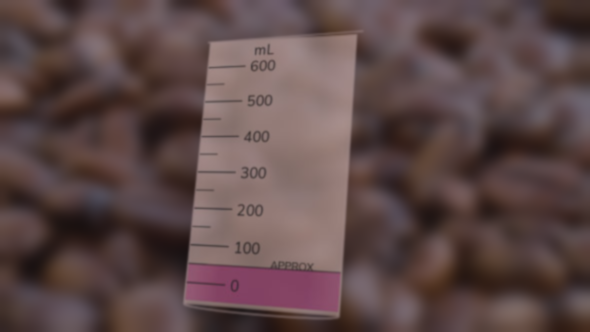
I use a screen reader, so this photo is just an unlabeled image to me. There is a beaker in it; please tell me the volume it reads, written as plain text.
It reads 50 mL
